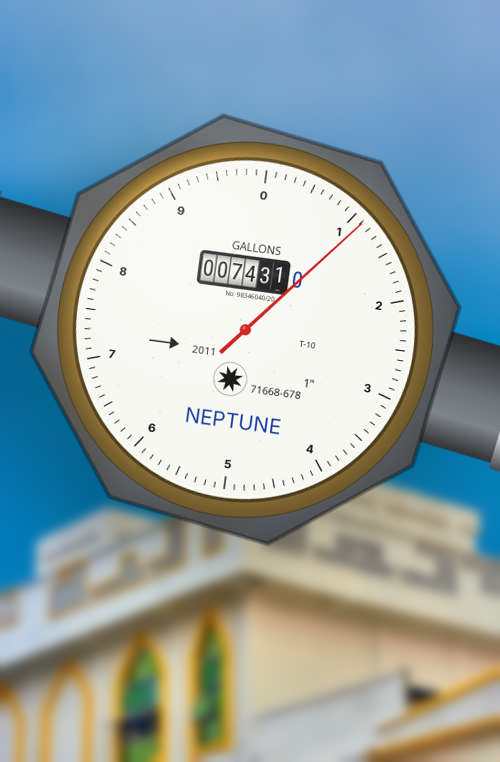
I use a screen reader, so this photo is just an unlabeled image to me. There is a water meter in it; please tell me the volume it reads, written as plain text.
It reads 74311.1 gal
